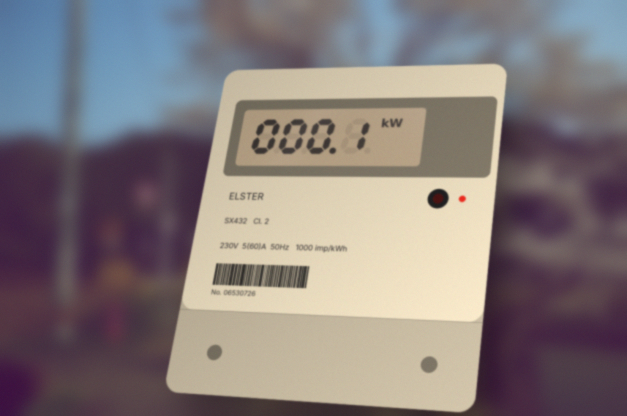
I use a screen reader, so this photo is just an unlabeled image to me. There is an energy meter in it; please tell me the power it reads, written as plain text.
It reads 0.1 kW
